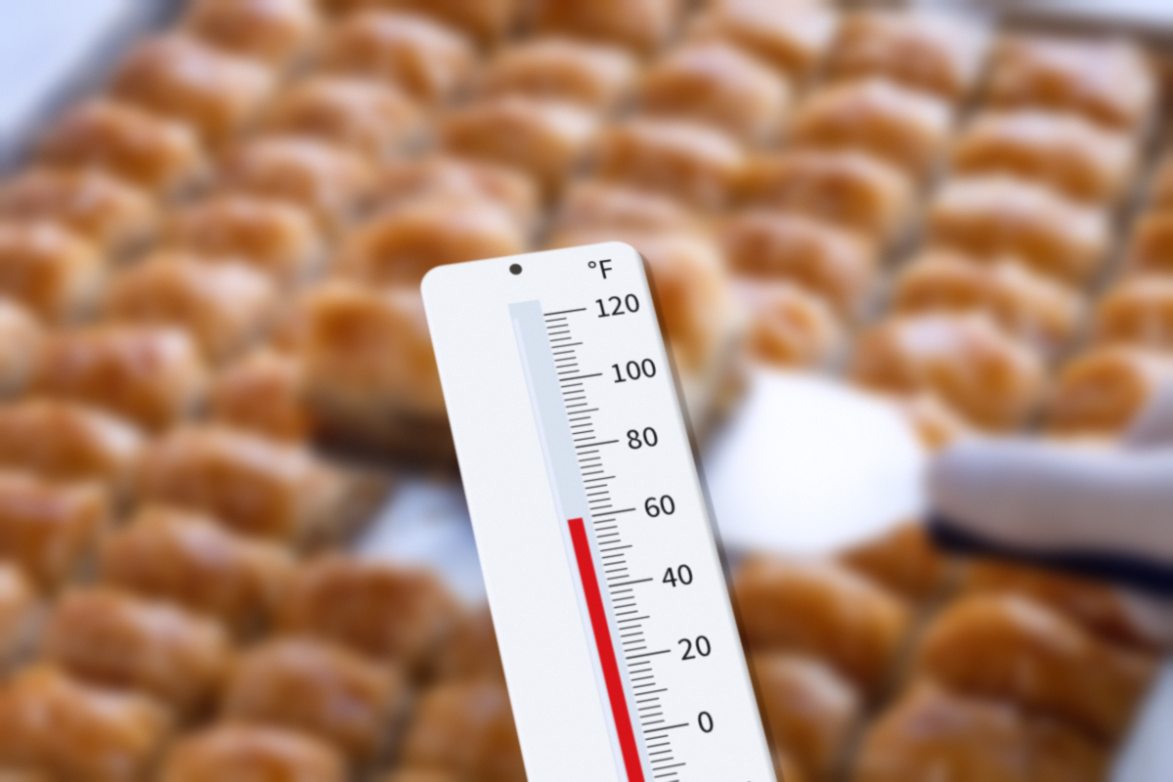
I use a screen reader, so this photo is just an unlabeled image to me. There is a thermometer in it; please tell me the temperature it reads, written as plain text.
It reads 60 °F
